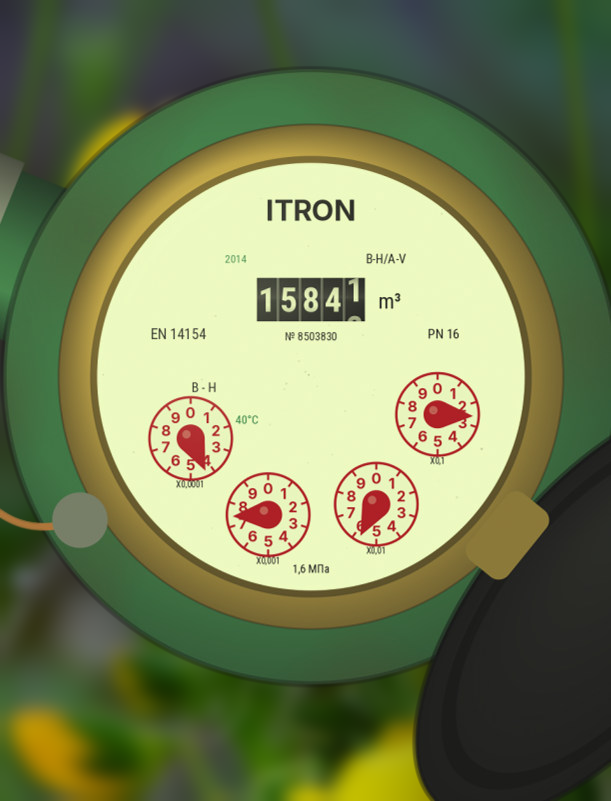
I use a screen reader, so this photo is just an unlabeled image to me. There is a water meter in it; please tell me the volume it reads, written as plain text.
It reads 15841.2574 m³
